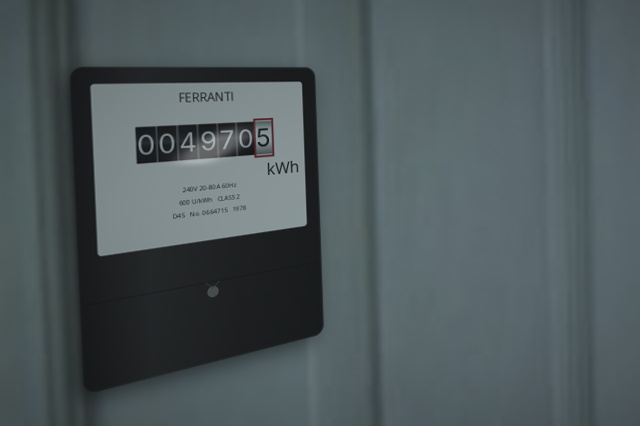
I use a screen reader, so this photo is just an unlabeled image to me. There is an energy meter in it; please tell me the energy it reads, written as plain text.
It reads 4970.5 kWh
